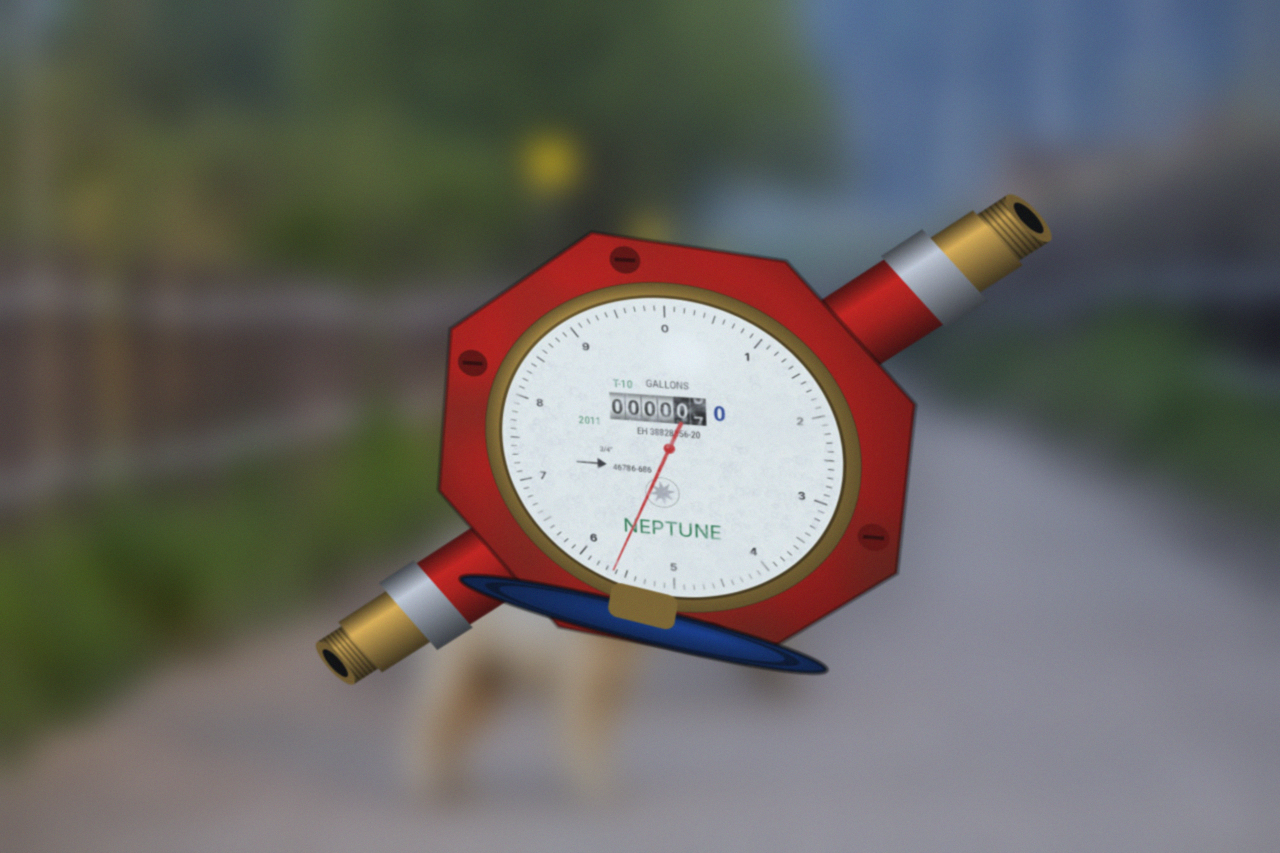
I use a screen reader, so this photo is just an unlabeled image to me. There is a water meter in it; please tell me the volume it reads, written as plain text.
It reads 65.6 gal
